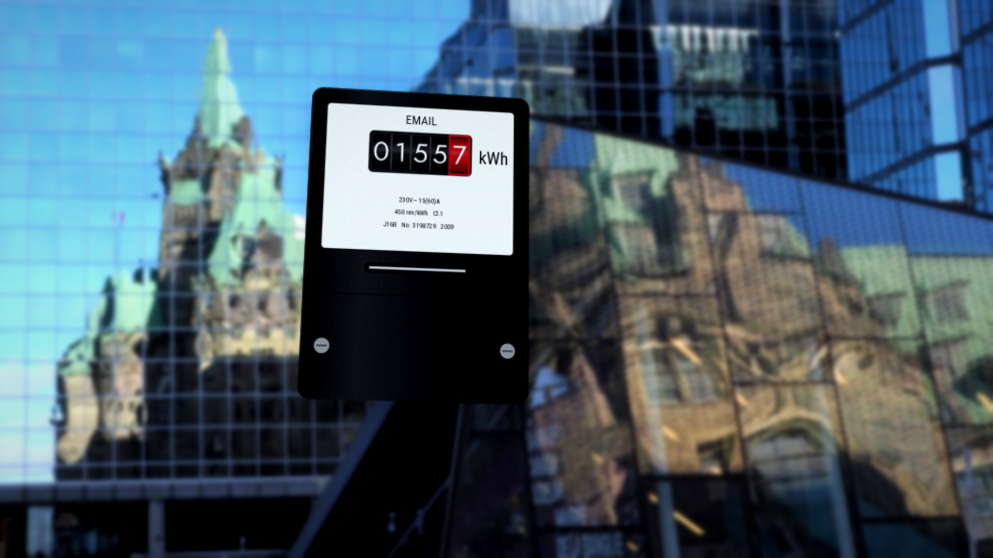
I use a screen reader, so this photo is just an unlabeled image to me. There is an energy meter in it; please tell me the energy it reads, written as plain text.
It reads 155.7 kWh
